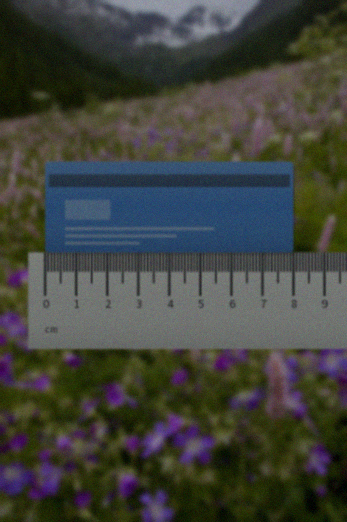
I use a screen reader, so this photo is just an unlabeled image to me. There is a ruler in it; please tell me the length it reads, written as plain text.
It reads 8 cm
